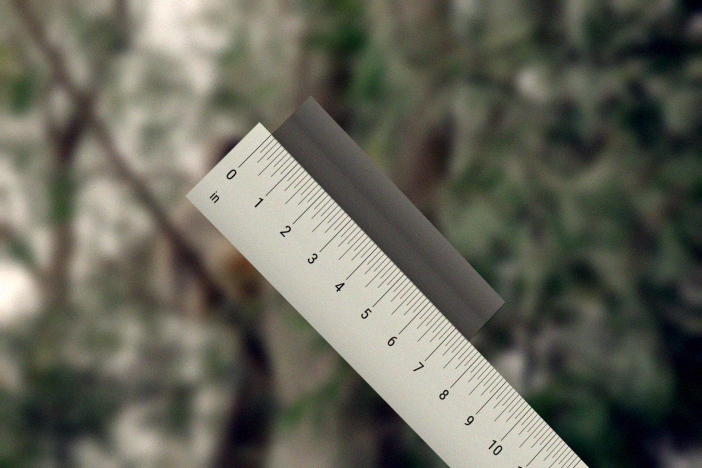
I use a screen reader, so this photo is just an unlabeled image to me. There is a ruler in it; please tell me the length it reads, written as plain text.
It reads 7.5 in
